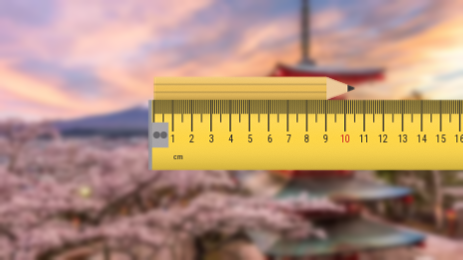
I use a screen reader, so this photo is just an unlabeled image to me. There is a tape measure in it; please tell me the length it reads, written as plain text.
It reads 10.5 cm
